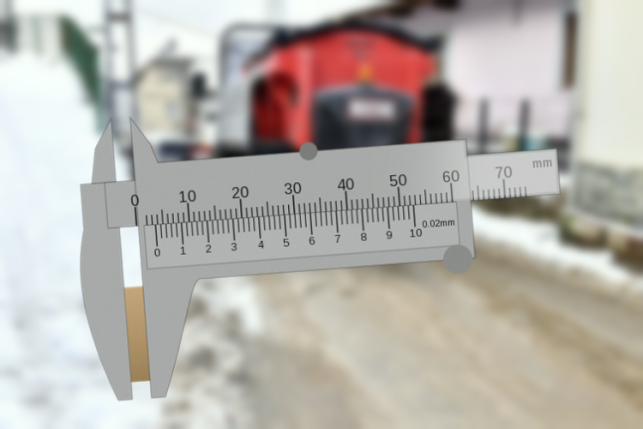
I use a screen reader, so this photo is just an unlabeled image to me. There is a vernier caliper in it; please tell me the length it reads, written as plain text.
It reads 3.6 mm
